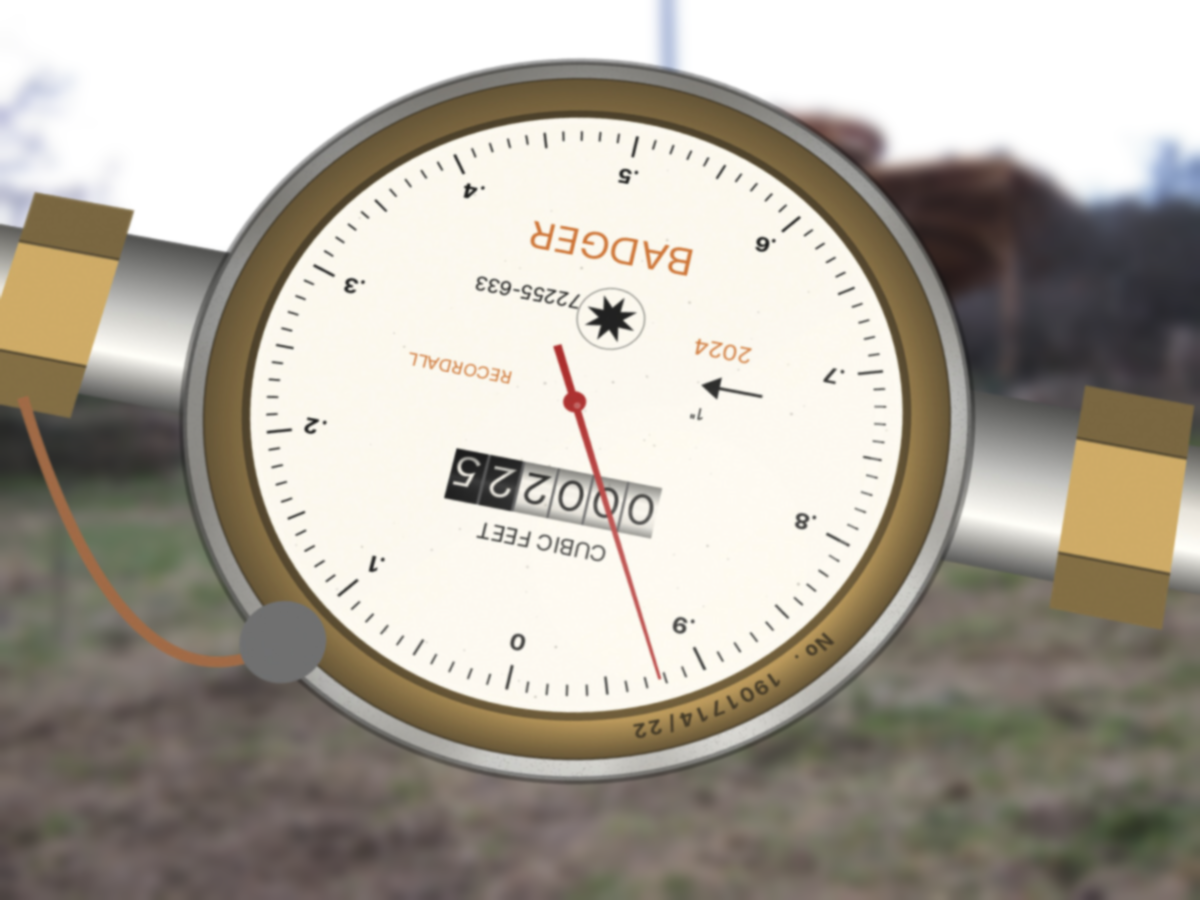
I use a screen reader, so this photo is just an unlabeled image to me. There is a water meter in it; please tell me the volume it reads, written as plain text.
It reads 224.92 ft³
